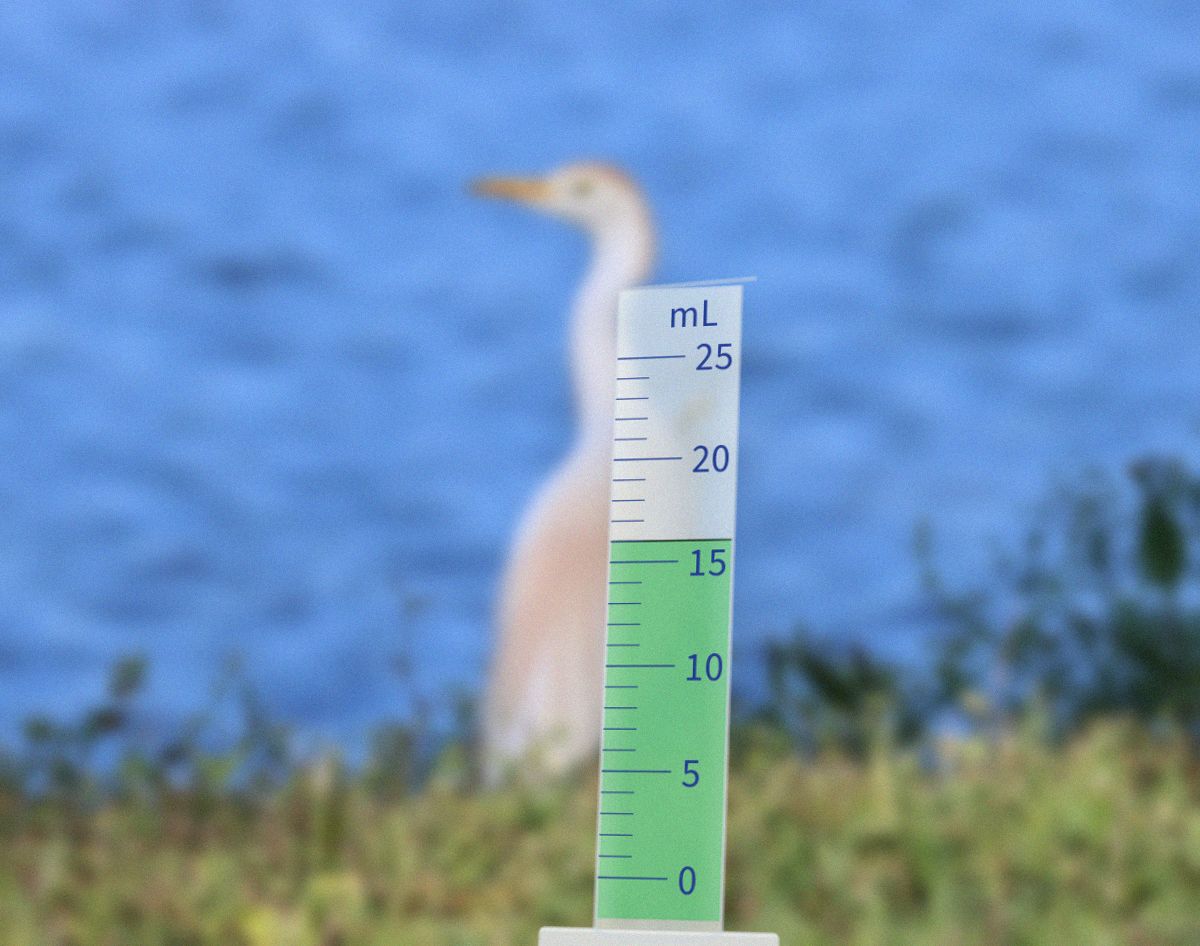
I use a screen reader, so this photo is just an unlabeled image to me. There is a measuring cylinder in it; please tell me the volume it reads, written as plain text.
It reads 16 mL
